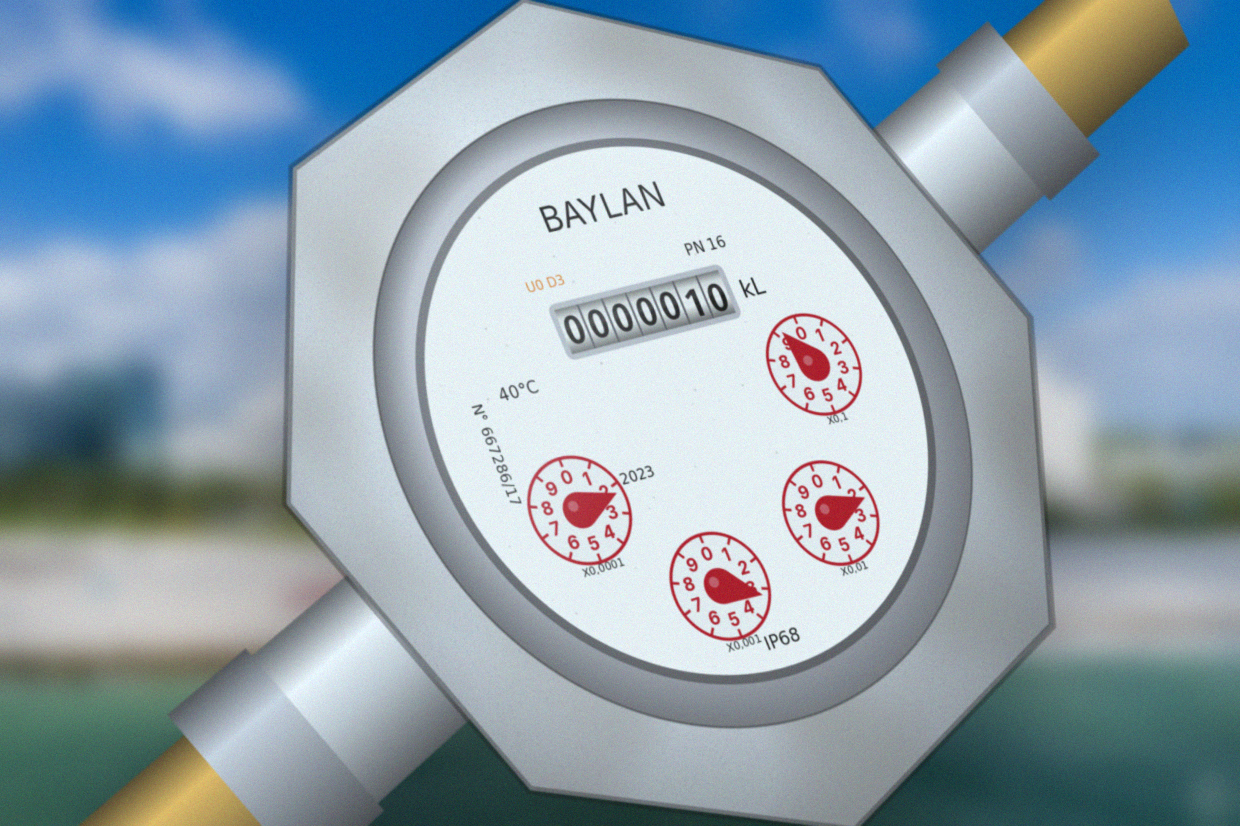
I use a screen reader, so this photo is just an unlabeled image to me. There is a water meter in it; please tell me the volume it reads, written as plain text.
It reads 9.9232 kL
